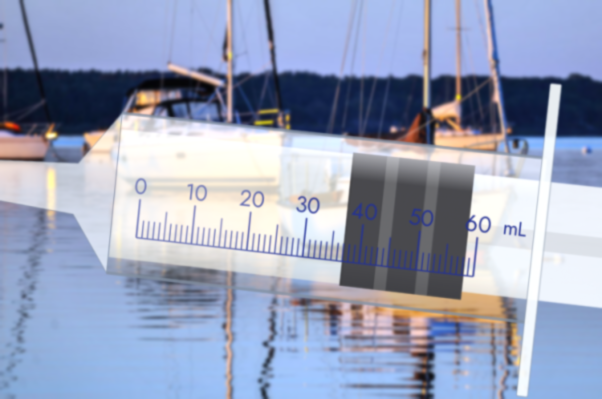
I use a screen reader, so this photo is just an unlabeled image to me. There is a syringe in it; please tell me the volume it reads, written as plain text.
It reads 37 mL
